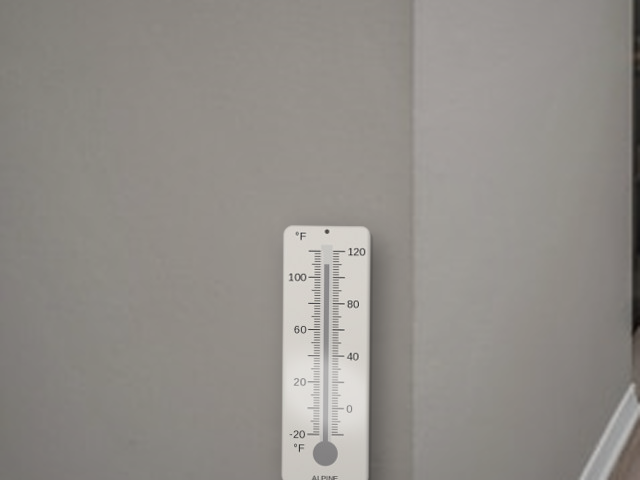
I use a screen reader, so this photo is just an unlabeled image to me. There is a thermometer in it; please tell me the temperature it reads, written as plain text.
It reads 110 °F
